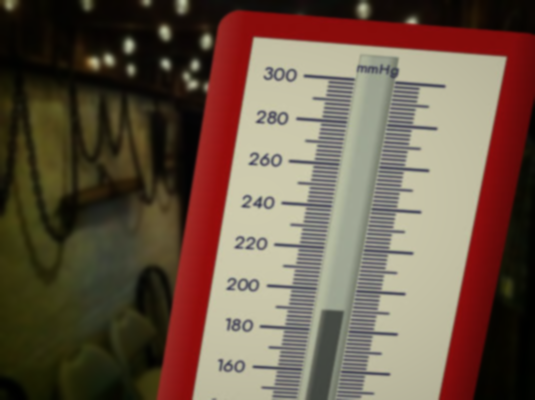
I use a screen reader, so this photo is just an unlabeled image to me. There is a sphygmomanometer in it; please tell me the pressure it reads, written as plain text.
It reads 190 mmHg
